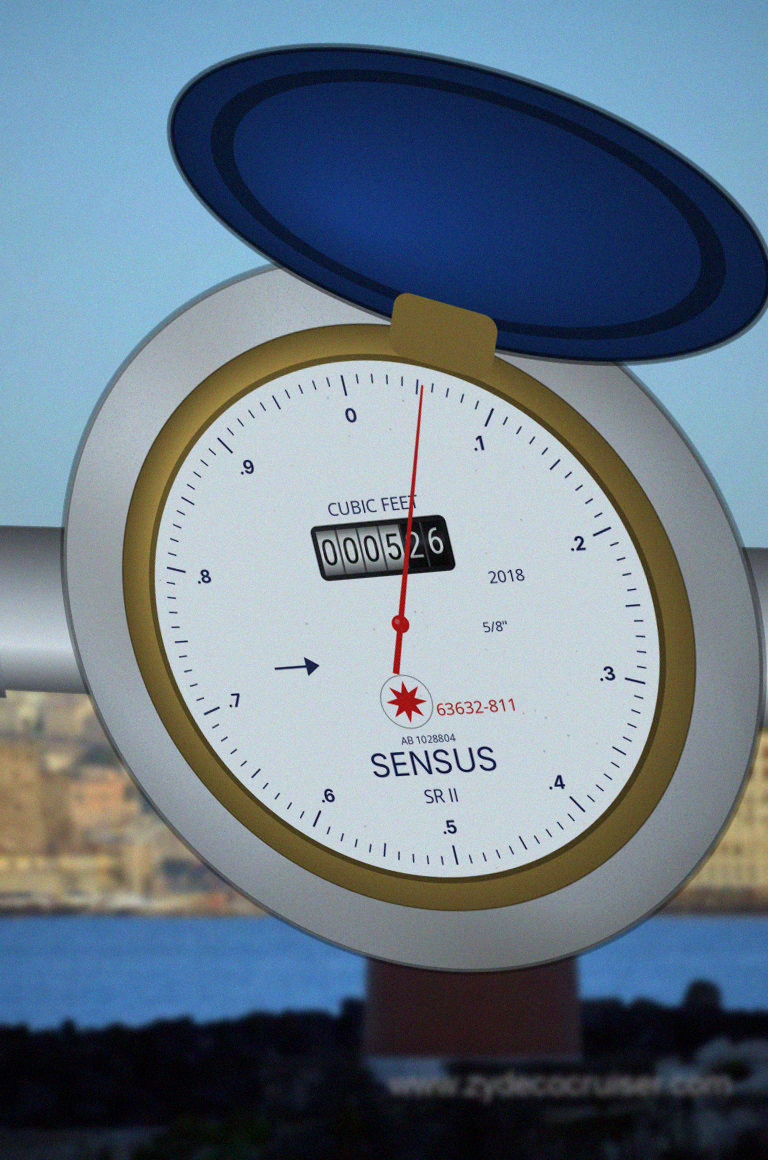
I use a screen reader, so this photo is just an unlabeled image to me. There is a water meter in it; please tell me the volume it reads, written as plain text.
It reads 526.05 ft³
